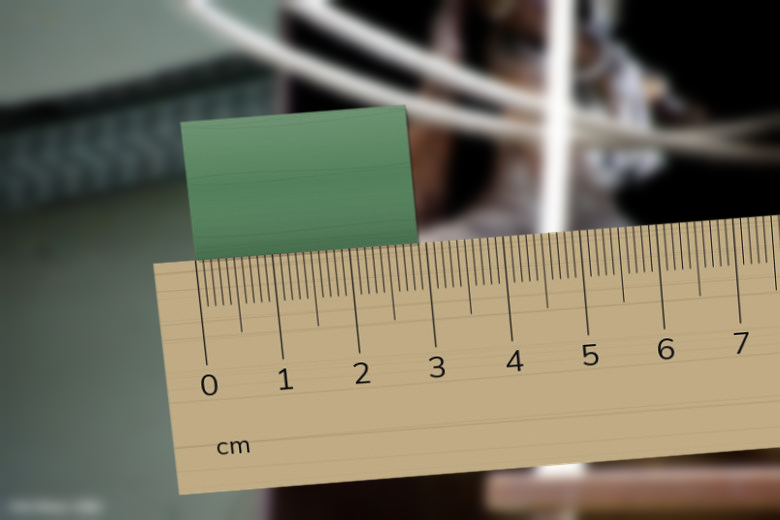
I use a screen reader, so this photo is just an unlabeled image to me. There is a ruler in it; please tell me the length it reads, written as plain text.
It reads 2.9 cm
